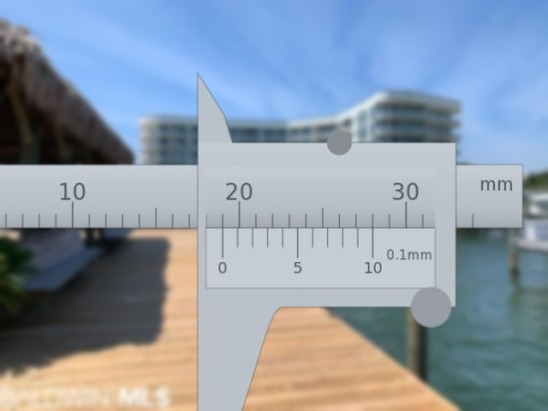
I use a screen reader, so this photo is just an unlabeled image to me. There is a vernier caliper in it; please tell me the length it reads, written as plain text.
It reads 19.0 mm
